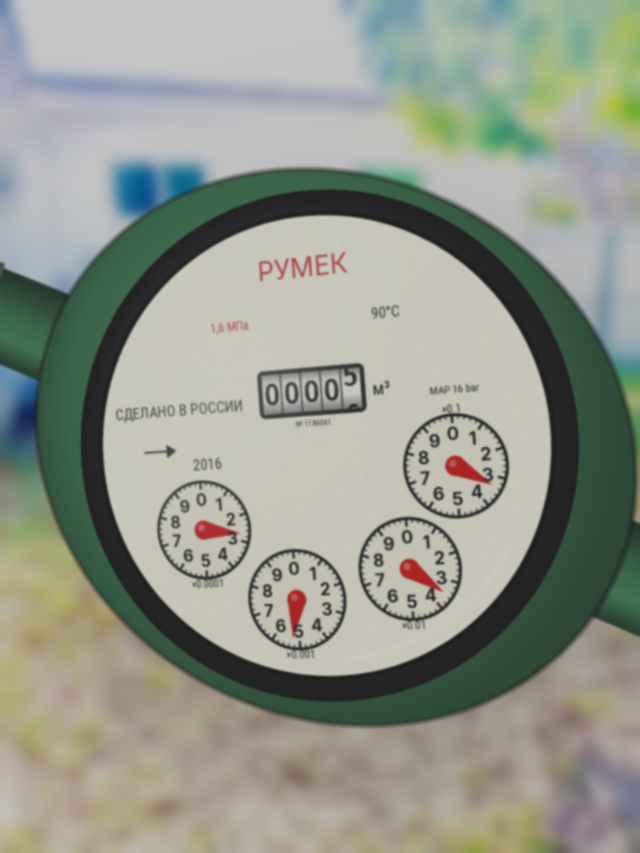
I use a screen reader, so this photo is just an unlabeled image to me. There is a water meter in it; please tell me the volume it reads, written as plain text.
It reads 5.3352 m³
